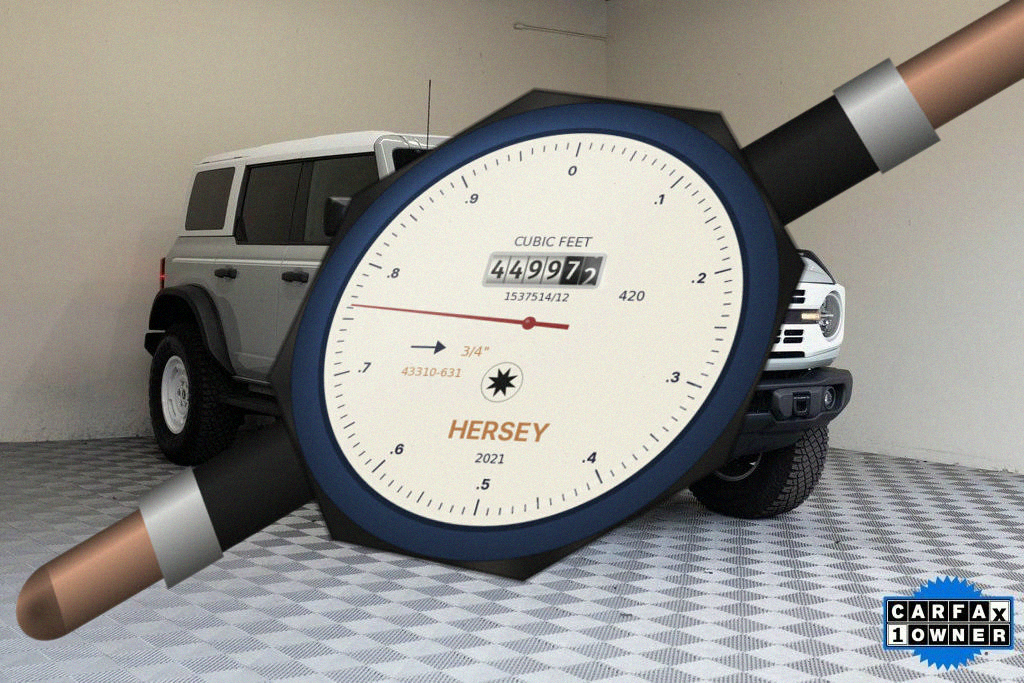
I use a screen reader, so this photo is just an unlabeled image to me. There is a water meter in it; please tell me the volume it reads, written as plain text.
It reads 449971.76 ft³
